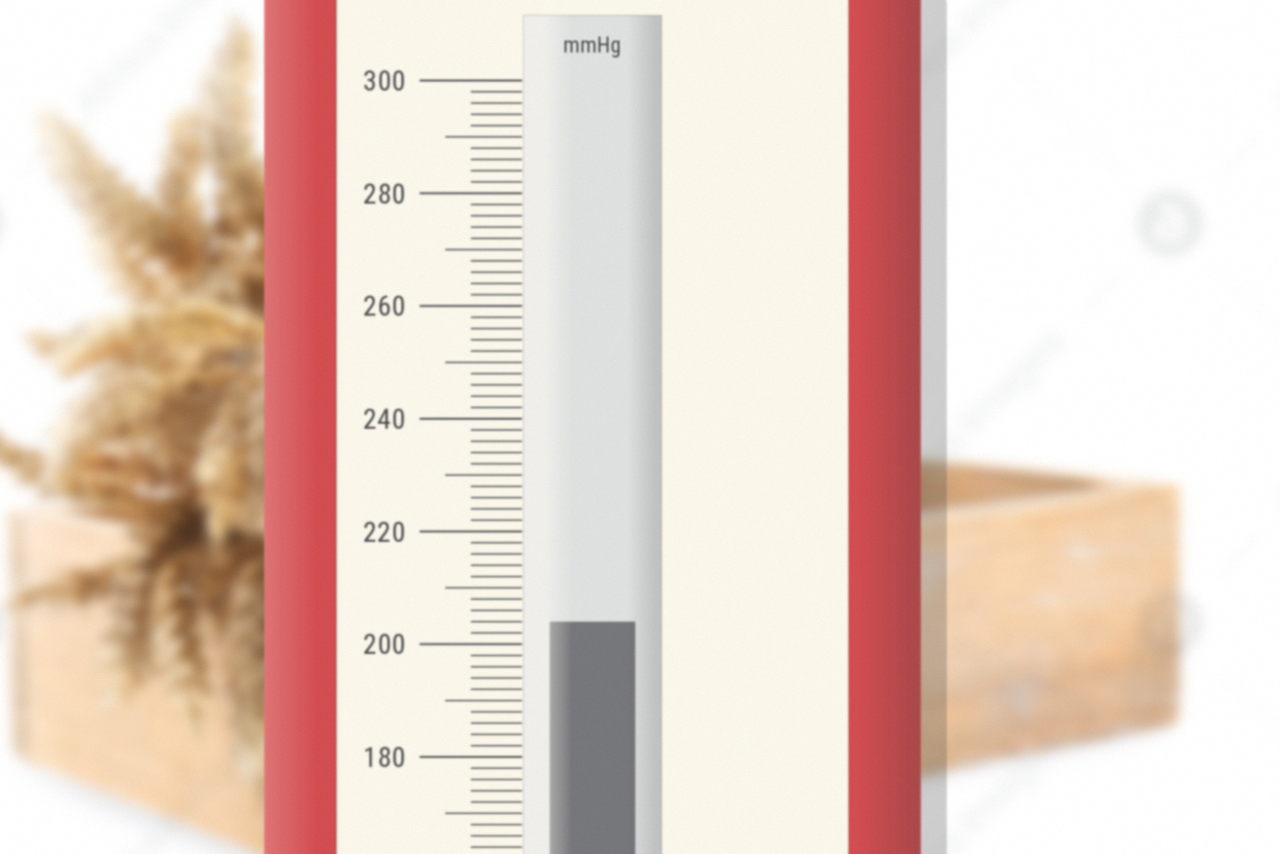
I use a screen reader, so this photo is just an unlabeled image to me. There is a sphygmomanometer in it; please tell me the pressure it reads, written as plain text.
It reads 204 mmHg
